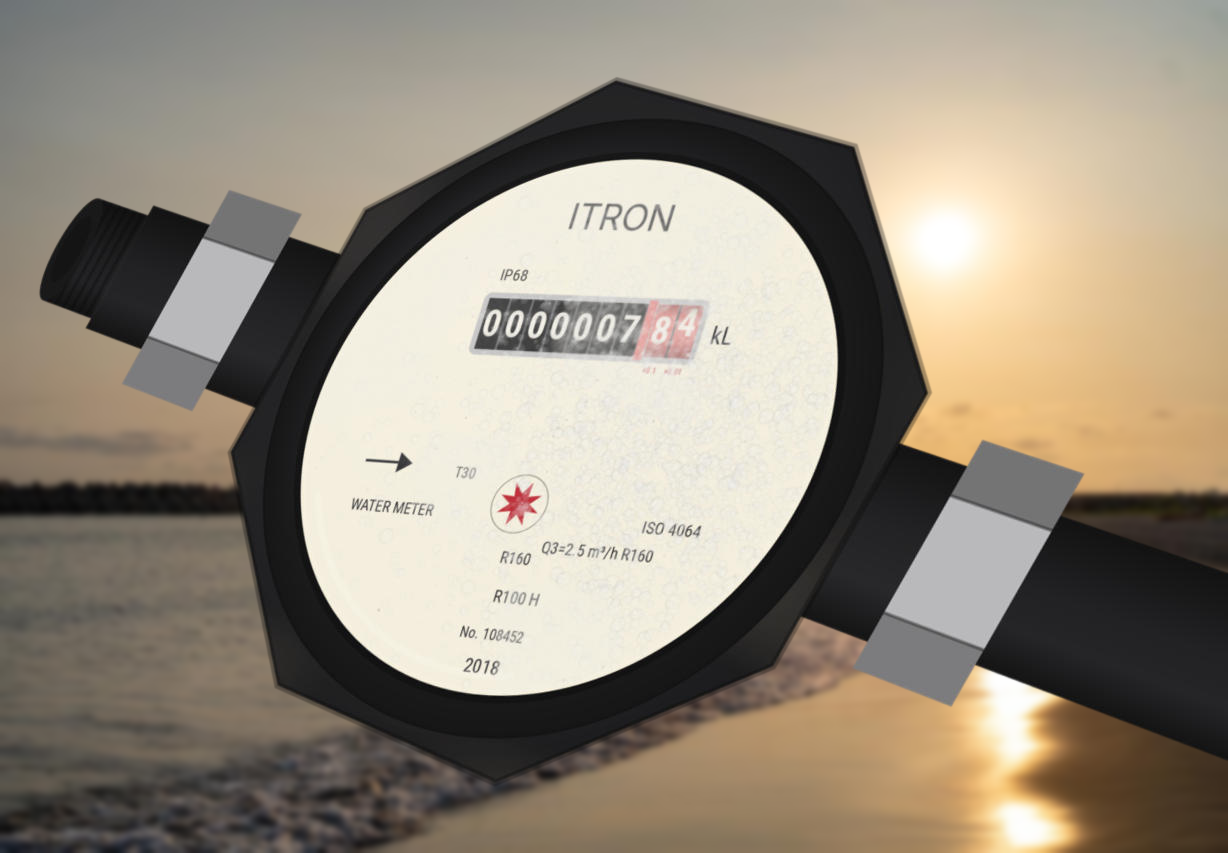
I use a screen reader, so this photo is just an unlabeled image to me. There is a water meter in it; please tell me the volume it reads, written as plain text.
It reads 7.84 kL
